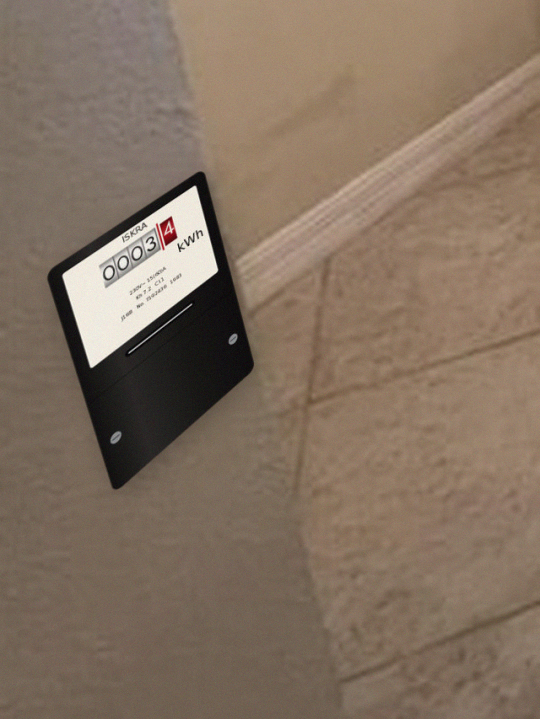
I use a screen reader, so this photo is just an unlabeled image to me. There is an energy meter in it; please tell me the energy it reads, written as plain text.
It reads 3.4 kWh
